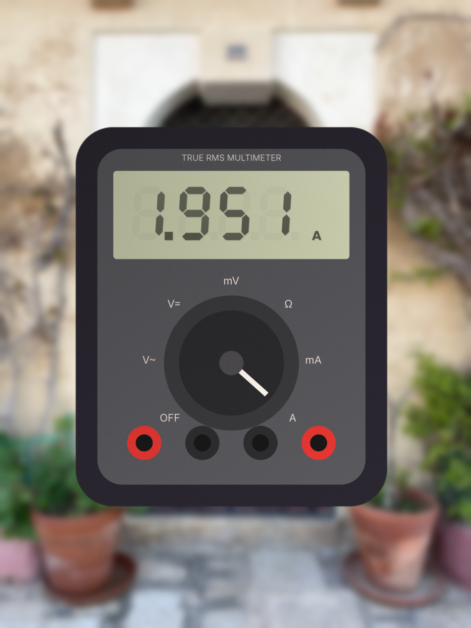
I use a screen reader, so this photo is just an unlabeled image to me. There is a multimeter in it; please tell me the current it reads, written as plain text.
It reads 1.951 A
